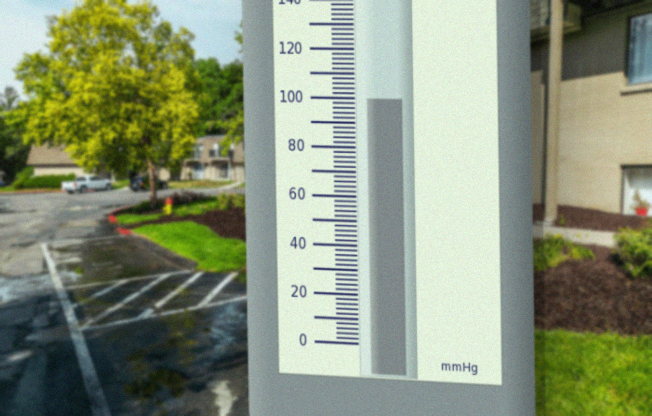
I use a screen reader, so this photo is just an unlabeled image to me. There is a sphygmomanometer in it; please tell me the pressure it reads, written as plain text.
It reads 100 mmHg
